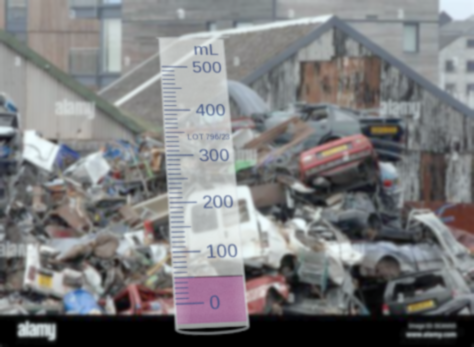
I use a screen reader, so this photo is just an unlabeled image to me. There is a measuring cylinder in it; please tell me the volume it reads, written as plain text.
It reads 50 mL
